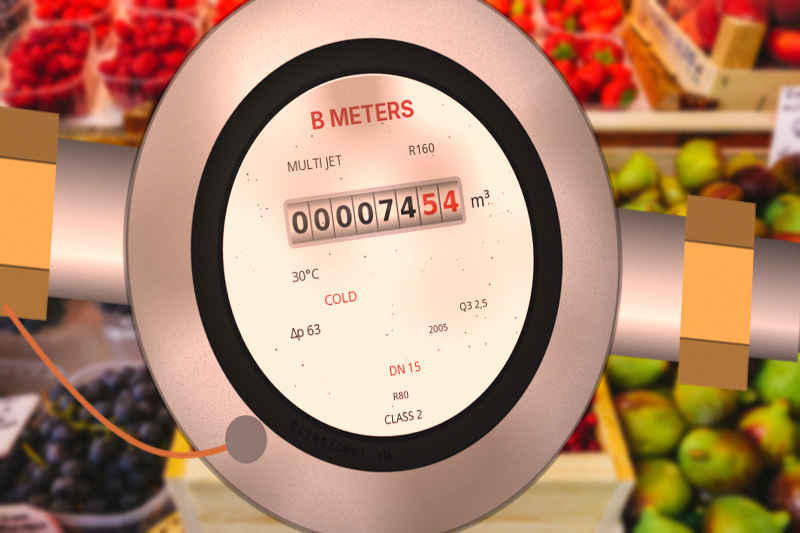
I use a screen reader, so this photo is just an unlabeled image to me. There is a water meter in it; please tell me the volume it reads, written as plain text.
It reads 74.54 m³
